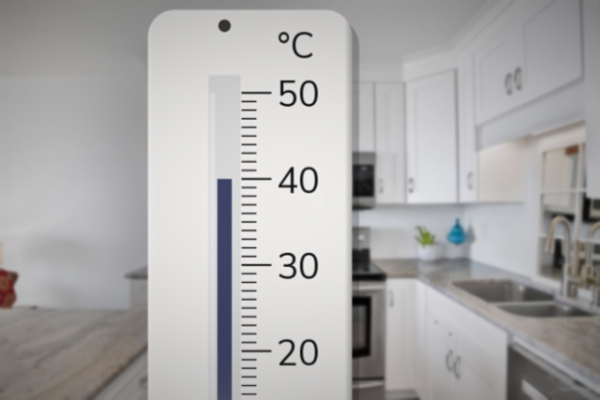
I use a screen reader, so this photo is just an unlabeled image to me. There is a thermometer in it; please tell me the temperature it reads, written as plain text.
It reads 40 °C
